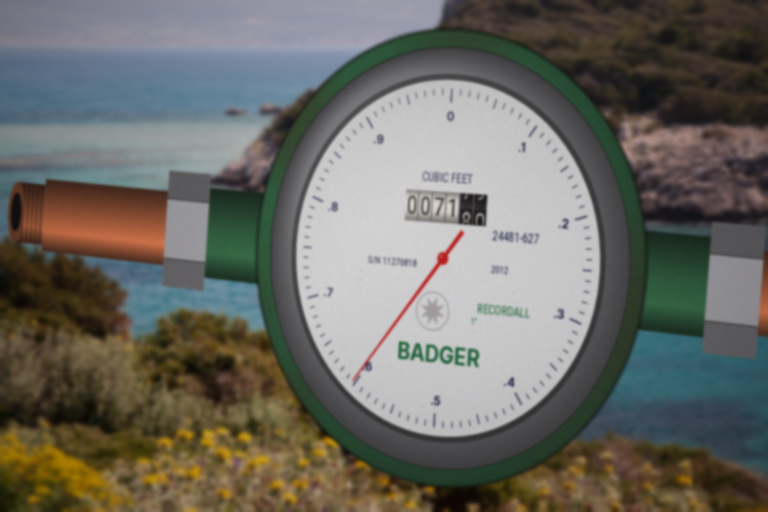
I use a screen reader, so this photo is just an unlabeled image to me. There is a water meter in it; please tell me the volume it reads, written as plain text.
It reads 7179.60 ft³
